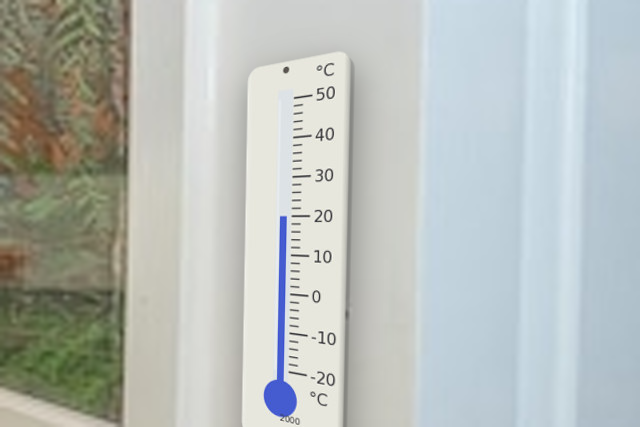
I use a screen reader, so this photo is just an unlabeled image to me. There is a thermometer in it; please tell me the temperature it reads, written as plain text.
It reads 20 °C
